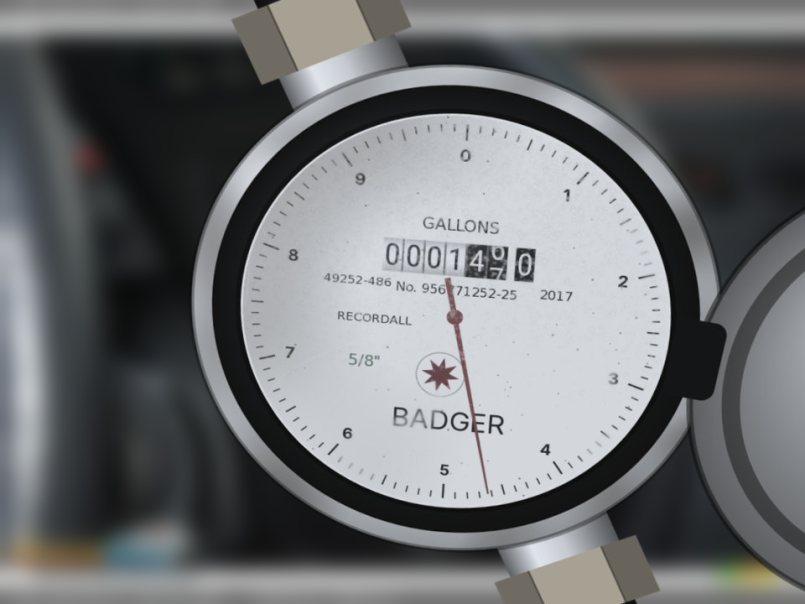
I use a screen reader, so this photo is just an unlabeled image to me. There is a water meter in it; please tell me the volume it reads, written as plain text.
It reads 1464.6 gal
